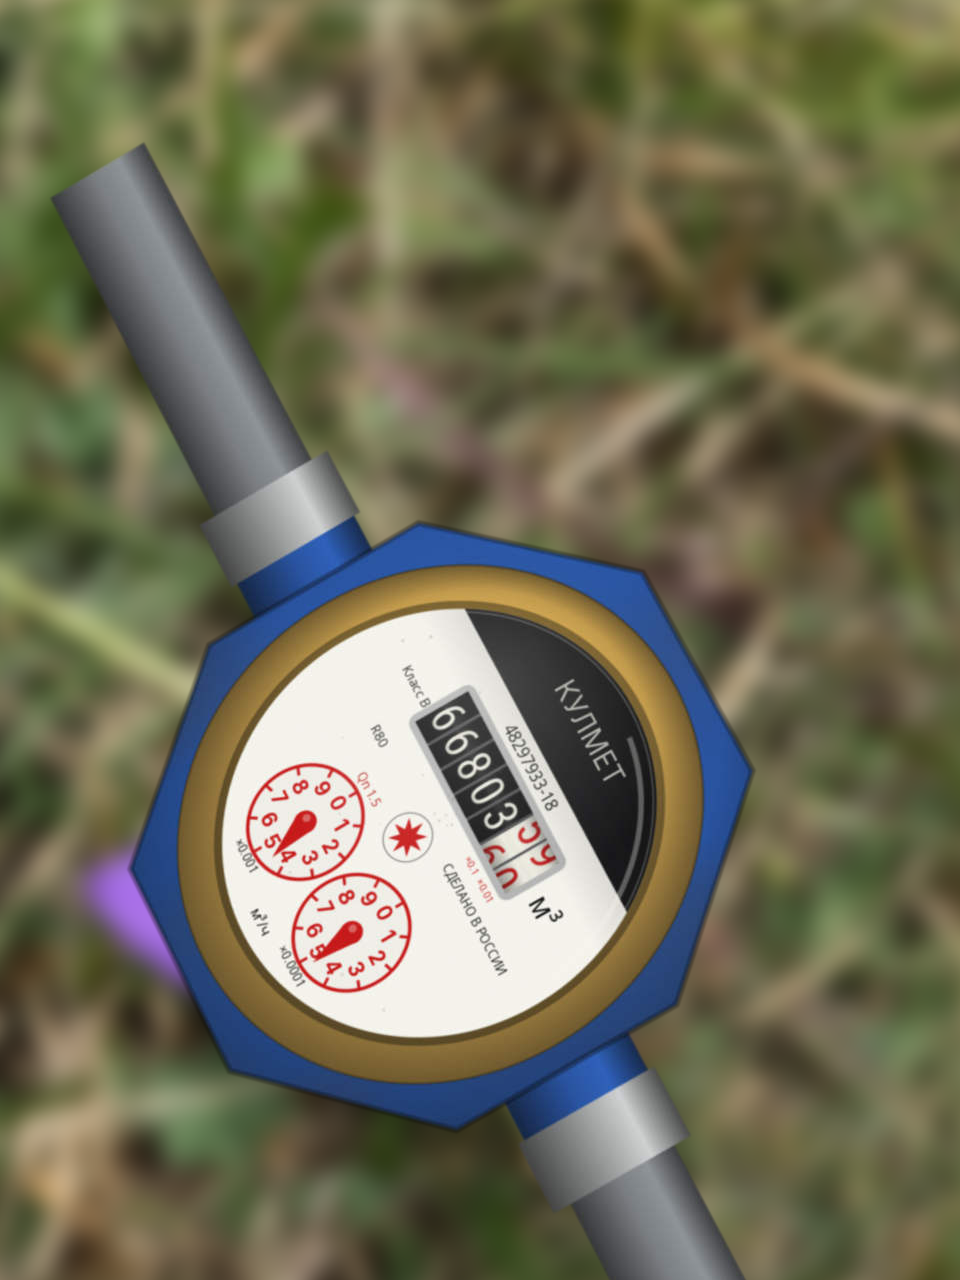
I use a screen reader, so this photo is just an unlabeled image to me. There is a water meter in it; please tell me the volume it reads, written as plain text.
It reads 66803.5944 m³
